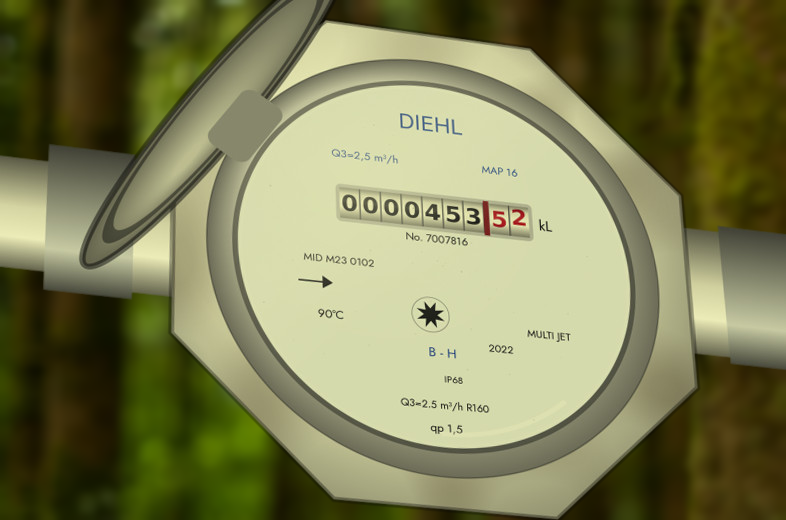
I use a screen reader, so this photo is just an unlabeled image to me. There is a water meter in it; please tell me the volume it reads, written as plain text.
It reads 453.52 kL
